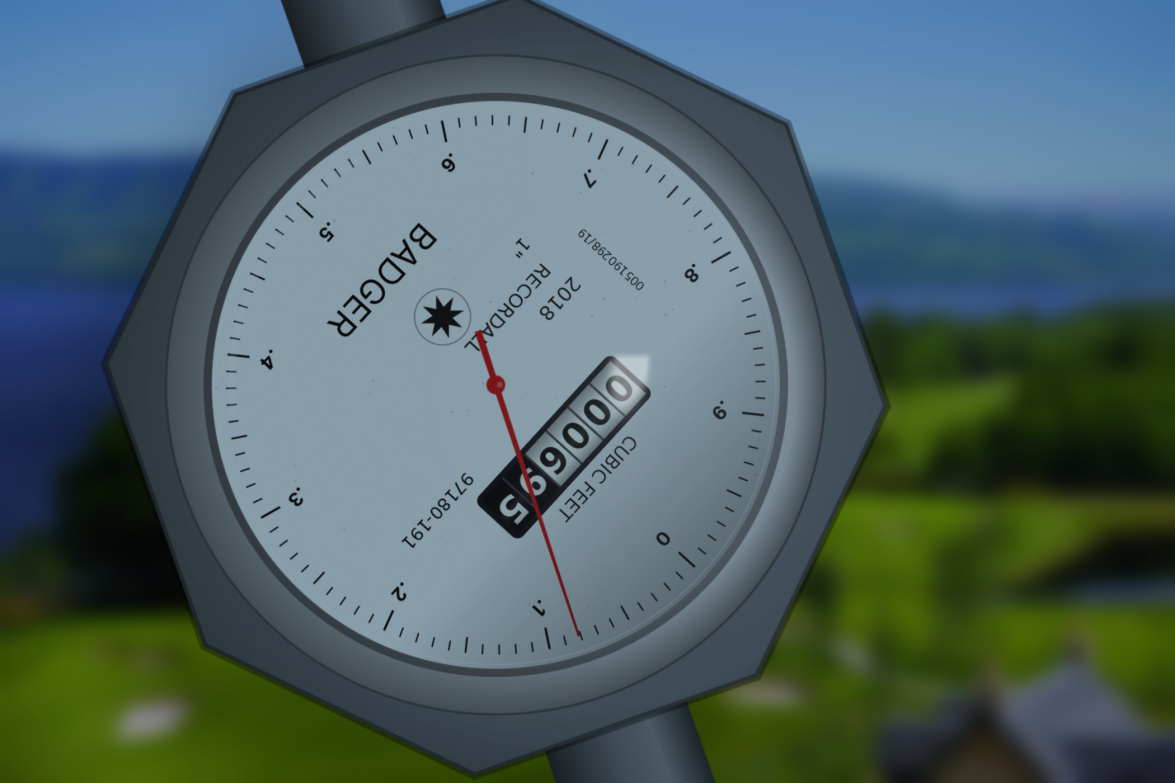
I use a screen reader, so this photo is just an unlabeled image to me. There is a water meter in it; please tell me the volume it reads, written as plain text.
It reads 695.08 ft³
